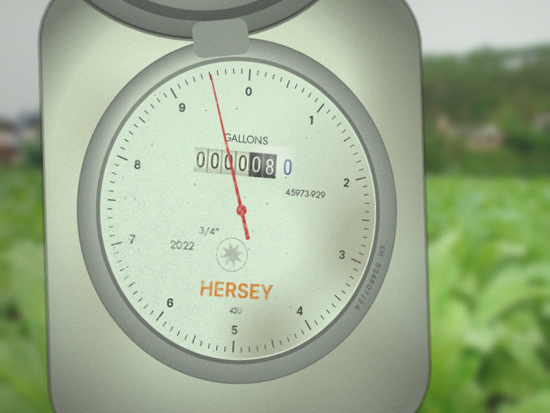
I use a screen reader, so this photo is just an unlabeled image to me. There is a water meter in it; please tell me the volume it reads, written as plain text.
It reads 79.5 gal
